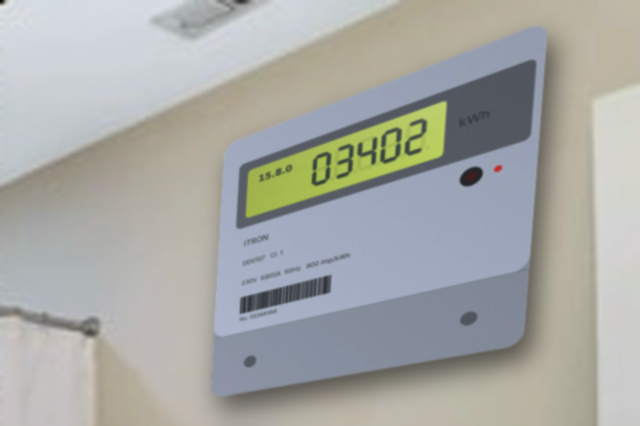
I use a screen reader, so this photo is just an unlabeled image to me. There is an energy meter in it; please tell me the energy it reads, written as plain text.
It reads 3402 kWh
